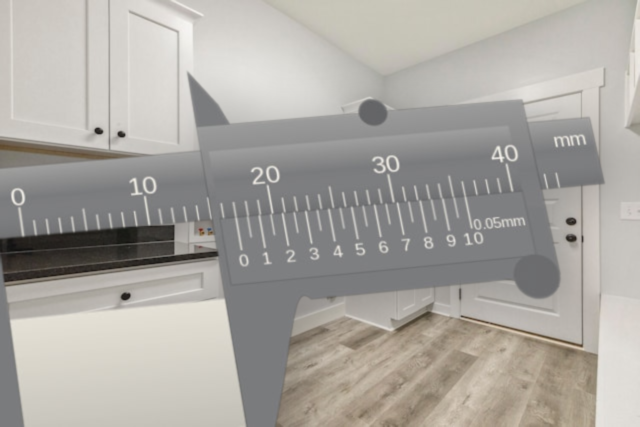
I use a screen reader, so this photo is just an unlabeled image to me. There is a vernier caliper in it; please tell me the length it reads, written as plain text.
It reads 17.0 mm
